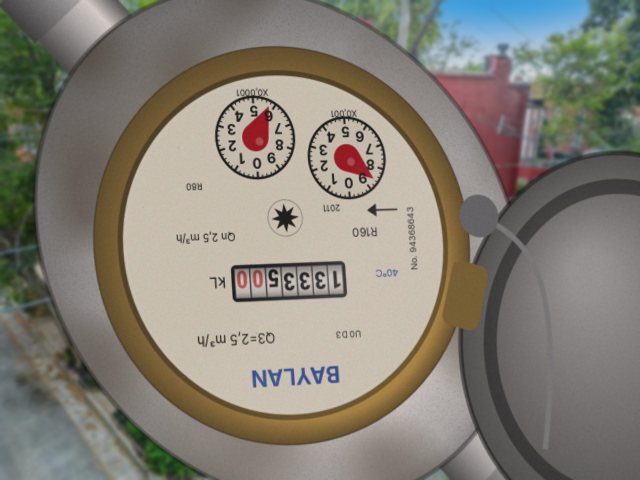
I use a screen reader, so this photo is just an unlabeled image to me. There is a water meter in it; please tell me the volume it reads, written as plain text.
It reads 13334.9985 kL
